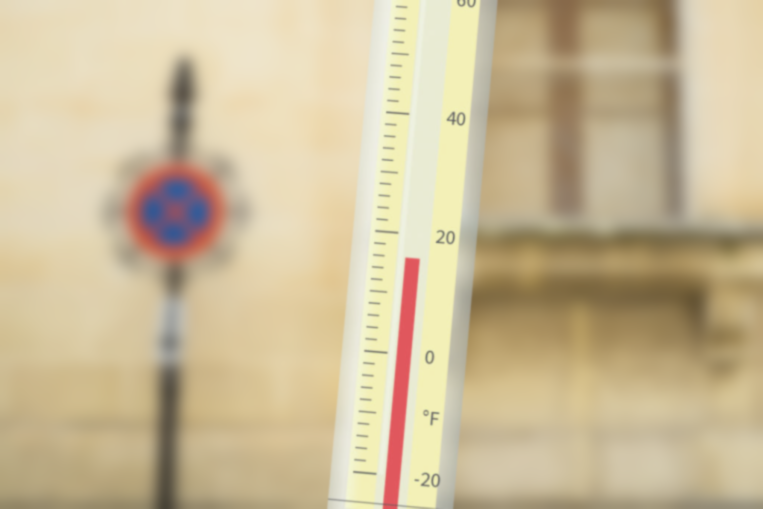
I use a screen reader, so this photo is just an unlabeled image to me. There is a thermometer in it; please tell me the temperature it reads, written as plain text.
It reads 16 °F
